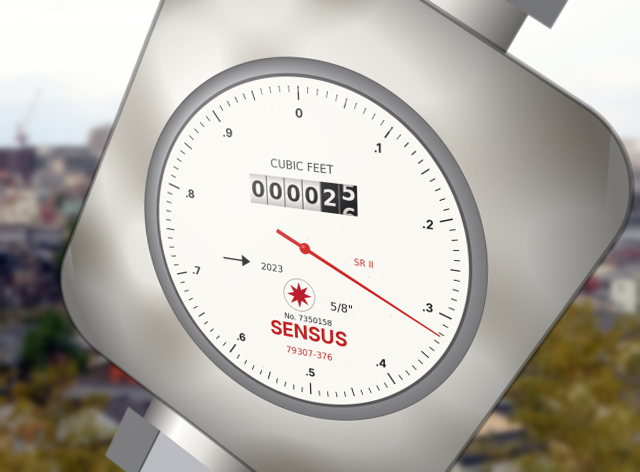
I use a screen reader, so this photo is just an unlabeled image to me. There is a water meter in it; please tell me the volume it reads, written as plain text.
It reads 25.32 ft³
